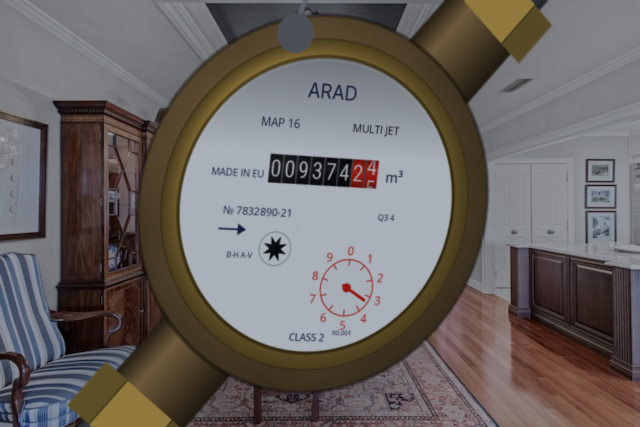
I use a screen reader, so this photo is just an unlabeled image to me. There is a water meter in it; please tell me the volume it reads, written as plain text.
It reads 9374.243 m³
